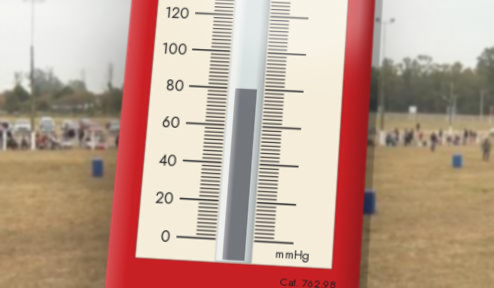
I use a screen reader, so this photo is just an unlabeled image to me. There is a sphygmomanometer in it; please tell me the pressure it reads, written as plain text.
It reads 80 mmHg
